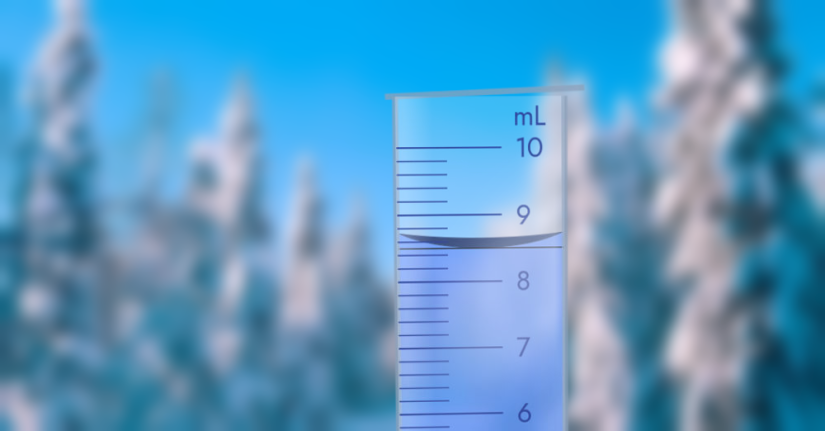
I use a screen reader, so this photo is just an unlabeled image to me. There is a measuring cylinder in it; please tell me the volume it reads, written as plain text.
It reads 8.5 mL
